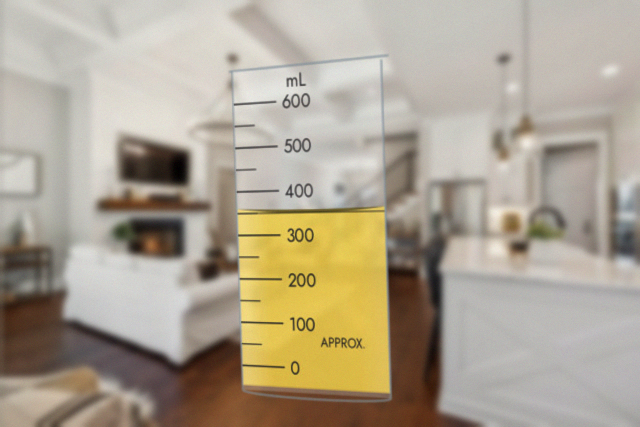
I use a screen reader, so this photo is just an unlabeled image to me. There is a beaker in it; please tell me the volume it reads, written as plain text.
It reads 350 mL
